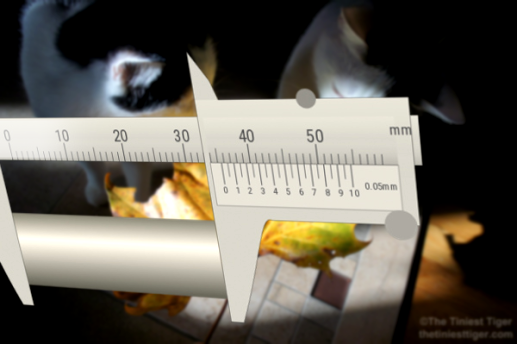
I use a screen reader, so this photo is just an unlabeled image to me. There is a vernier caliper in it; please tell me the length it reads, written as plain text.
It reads 35.6 mm
